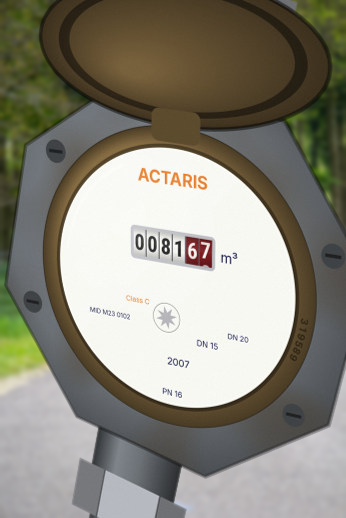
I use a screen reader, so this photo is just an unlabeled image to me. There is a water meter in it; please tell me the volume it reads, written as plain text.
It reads 81.67 m³
